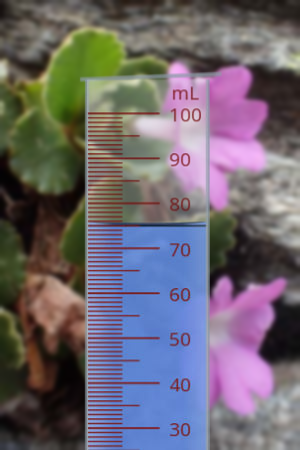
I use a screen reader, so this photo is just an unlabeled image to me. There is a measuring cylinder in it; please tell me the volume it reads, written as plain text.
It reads 75 mL
